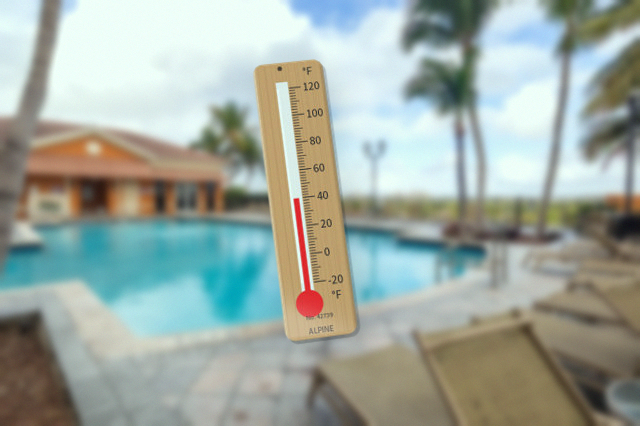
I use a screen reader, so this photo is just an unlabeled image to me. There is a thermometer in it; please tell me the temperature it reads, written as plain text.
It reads 40 °F
